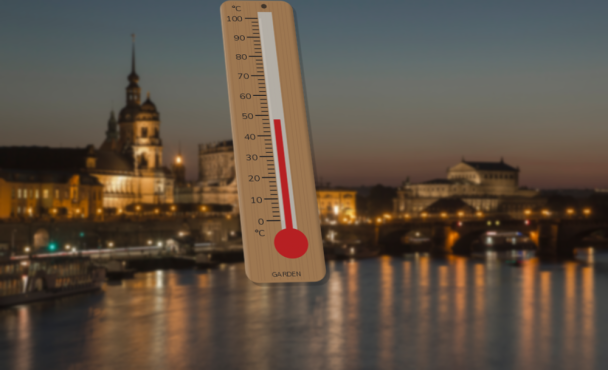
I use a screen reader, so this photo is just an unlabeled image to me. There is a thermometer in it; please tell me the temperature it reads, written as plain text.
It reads 48 °C
